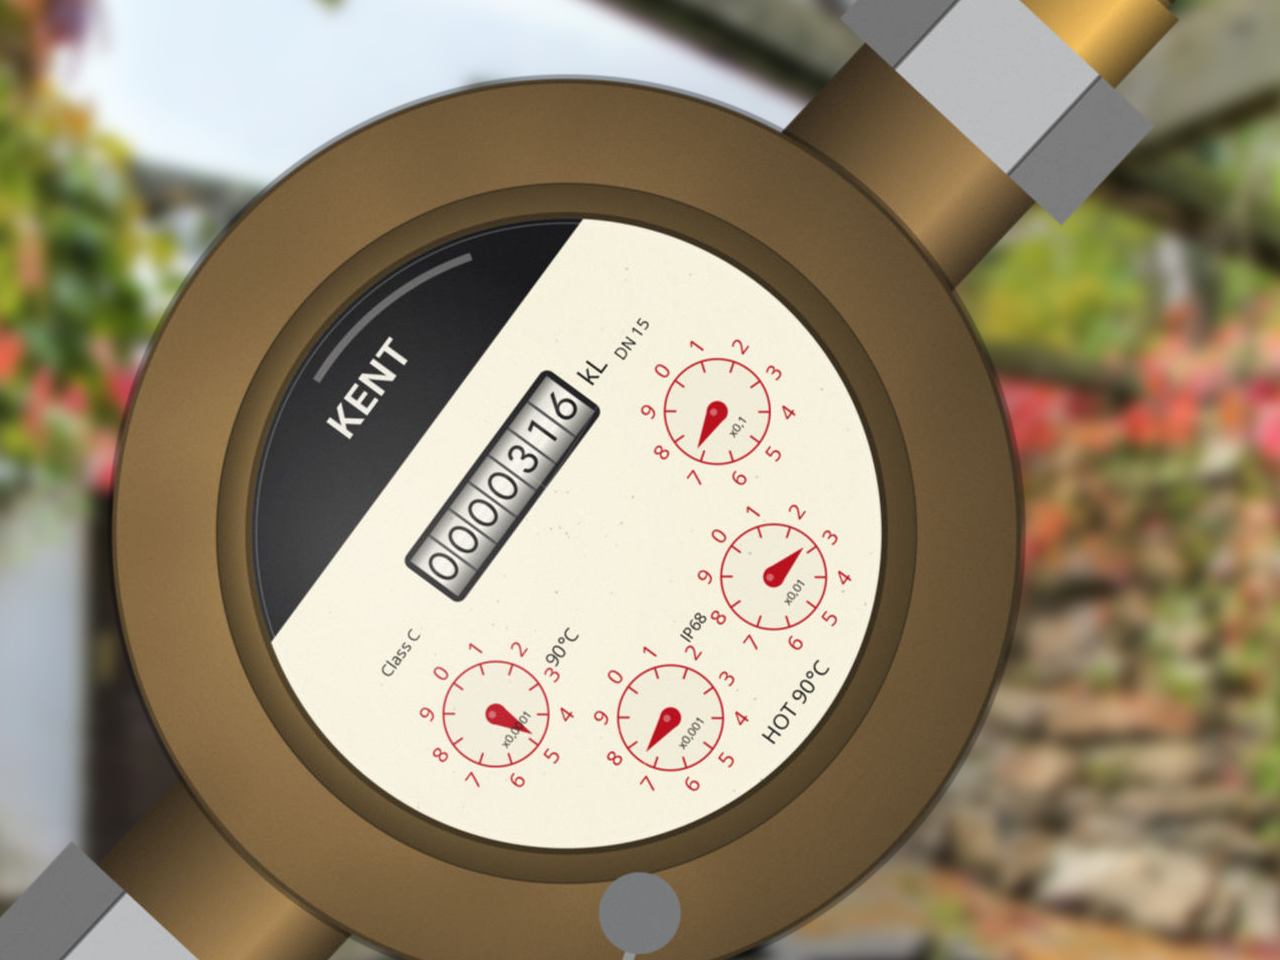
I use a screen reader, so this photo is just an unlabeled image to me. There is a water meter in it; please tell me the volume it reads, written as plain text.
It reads 316.7274 kL
